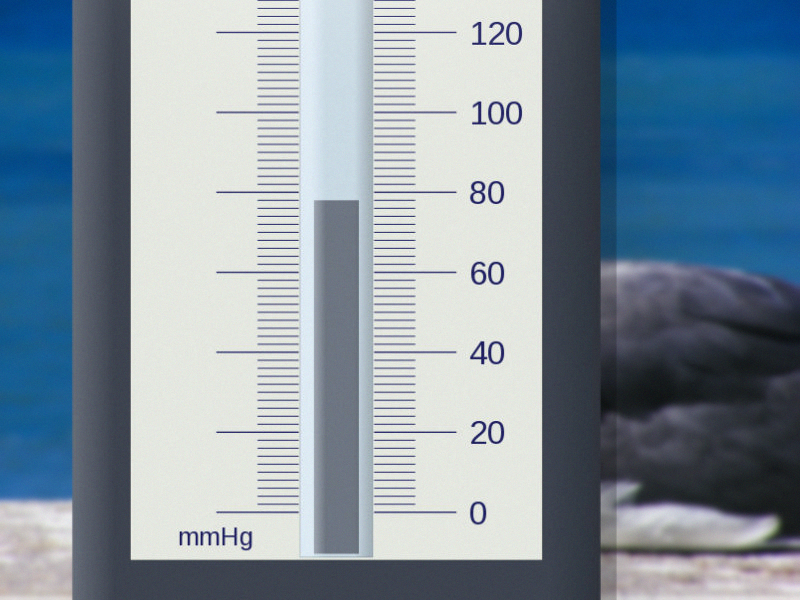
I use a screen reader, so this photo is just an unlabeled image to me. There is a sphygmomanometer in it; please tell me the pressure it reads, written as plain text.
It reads 78 mmHg
